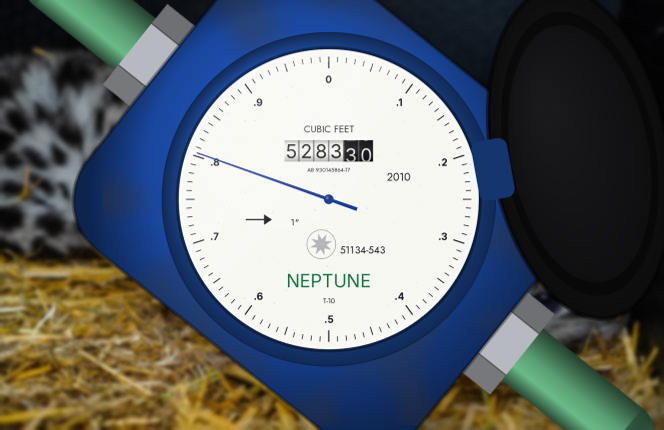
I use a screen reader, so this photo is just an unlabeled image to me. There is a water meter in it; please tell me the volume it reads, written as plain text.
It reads 528329.80 ft³
